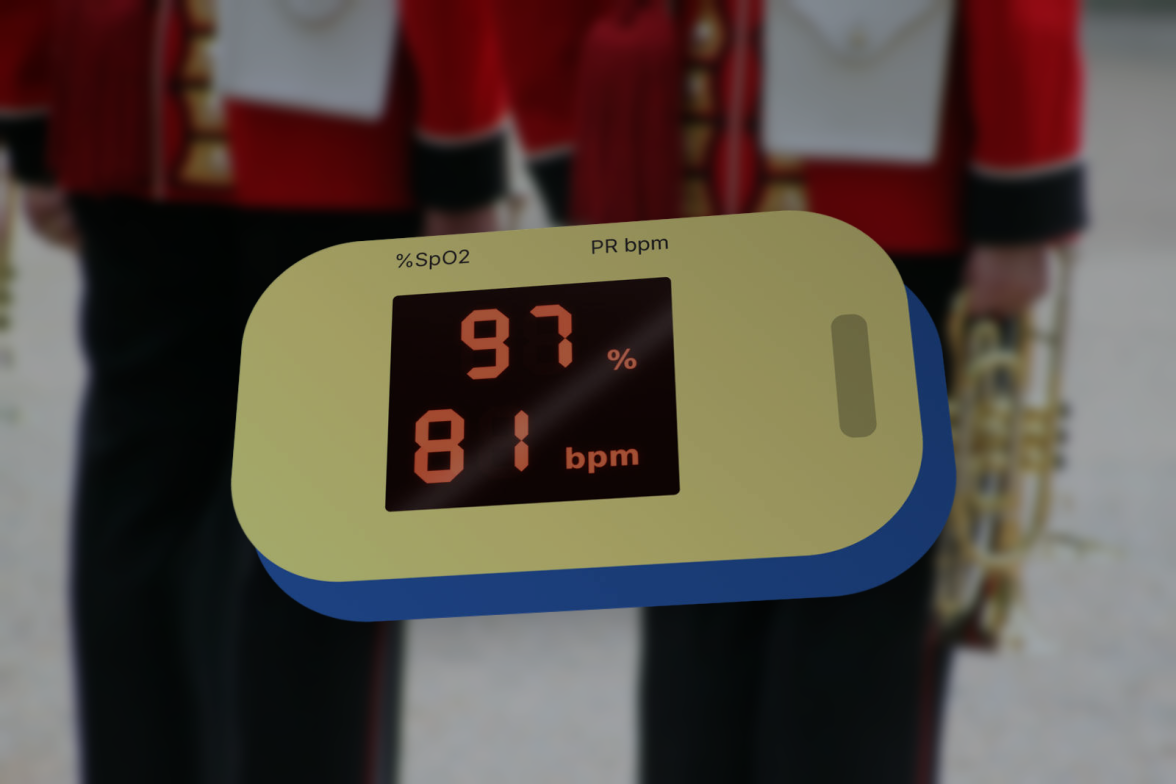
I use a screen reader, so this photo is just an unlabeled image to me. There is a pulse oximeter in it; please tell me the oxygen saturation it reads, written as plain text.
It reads 97 %
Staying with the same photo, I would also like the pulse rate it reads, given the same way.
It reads 81 bpm
